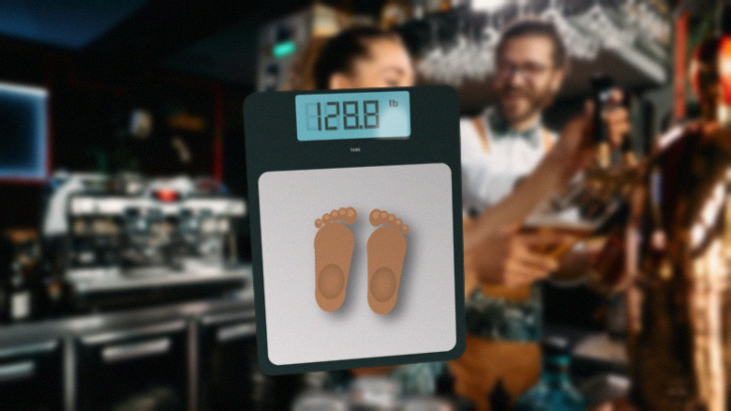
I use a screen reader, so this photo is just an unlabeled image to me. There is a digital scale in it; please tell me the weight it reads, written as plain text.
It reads 128.8 lb
